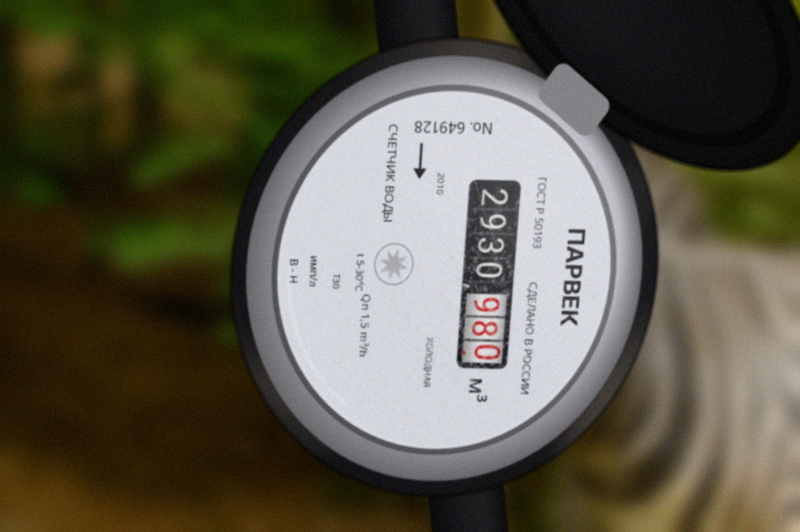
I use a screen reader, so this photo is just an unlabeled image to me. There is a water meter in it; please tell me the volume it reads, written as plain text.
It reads 2930.980 m³
